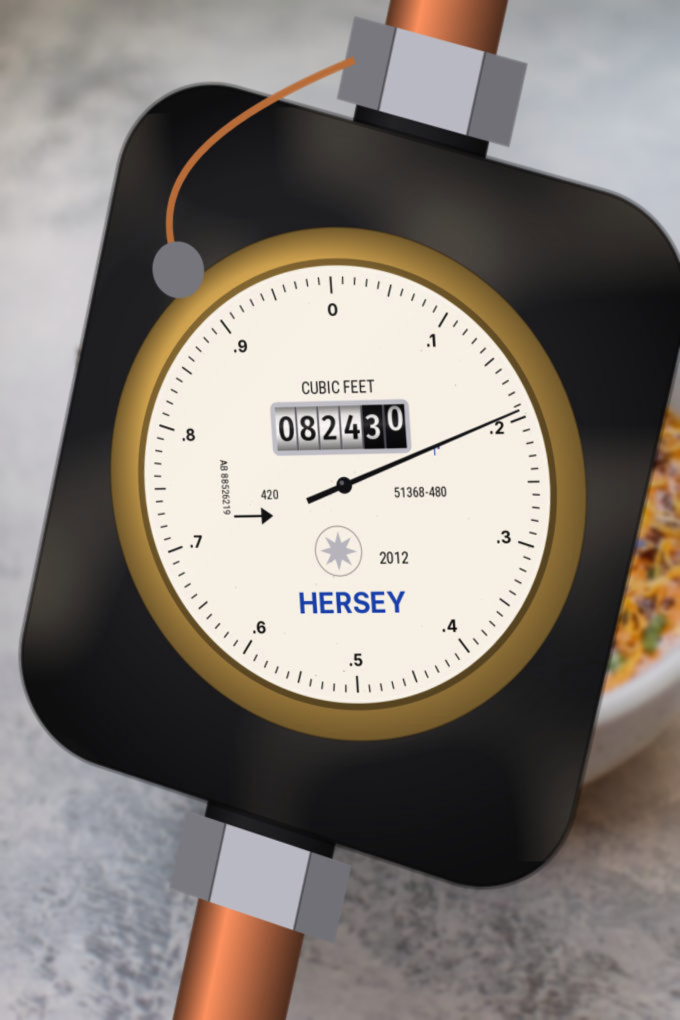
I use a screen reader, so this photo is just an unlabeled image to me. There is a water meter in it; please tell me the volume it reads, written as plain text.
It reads 82430.19 ft³
